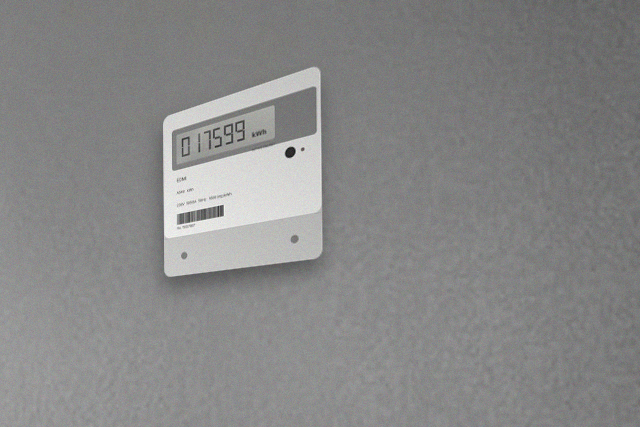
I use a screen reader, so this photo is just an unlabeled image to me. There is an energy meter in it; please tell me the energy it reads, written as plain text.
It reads 17599 kWh
